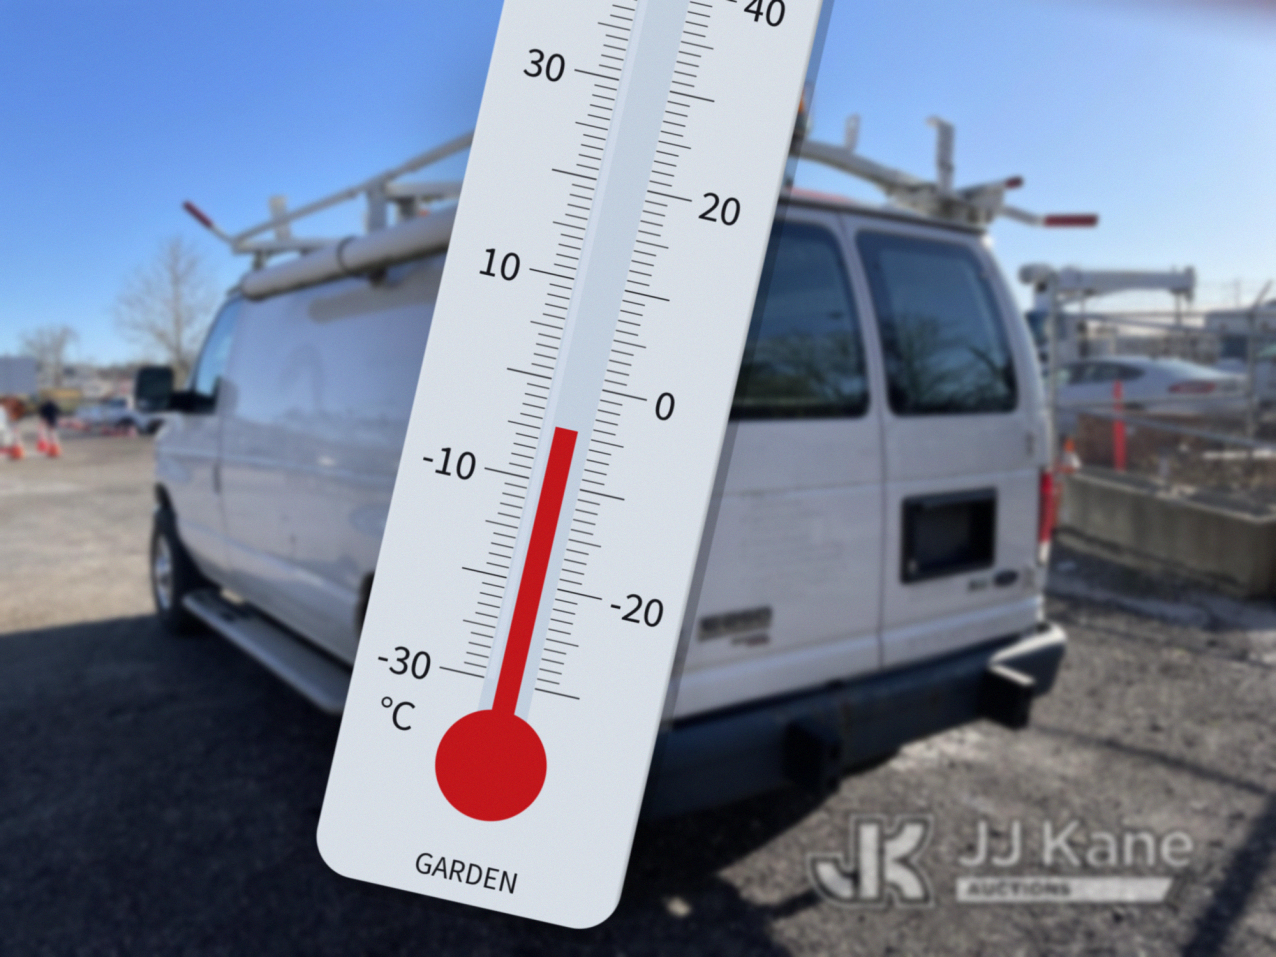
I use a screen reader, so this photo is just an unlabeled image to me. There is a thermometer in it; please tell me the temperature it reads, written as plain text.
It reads -4.5 °C
